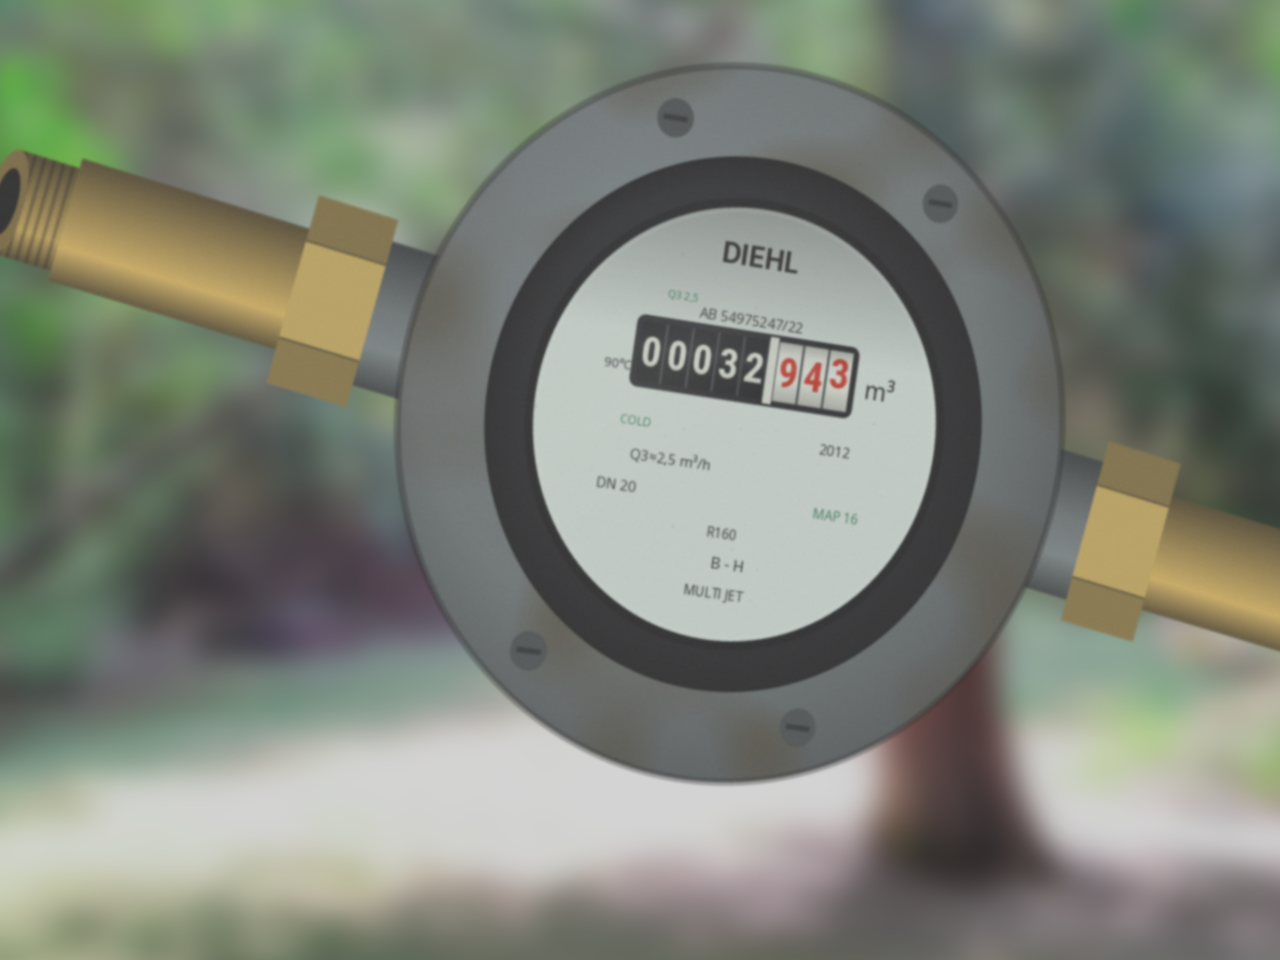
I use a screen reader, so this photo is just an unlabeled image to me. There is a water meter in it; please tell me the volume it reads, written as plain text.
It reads 32.943 m³
